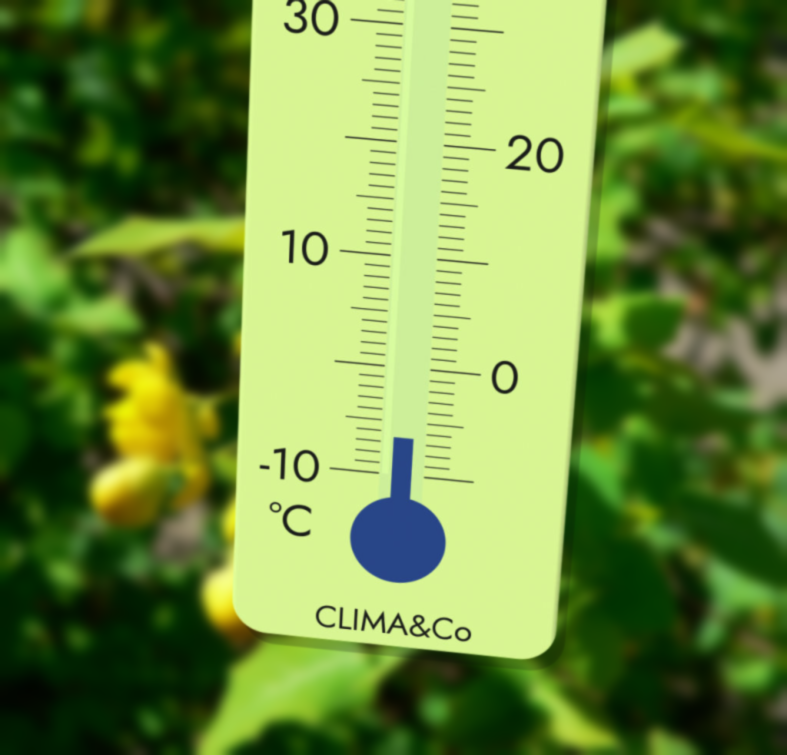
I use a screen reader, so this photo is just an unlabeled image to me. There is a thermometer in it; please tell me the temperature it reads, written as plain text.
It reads -6.5 °C
